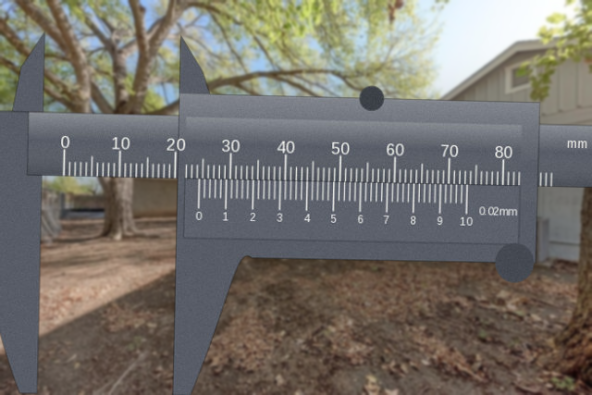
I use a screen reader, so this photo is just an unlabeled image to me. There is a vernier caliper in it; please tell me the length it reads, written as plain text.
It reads 24.4 mm
